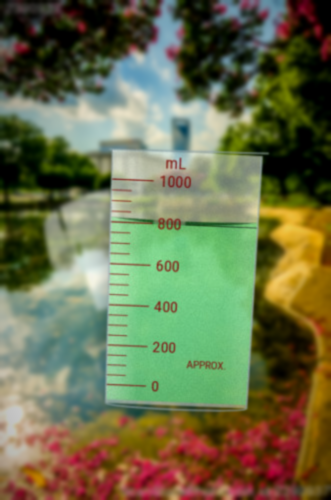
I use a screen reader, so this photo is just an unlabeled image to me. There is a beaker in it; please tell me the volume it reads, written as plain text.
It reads 800 mL
